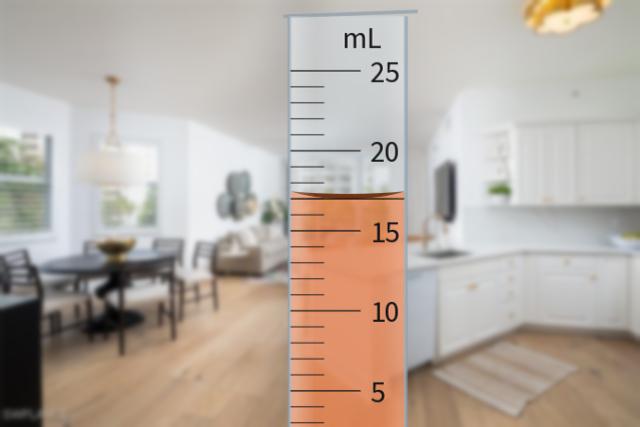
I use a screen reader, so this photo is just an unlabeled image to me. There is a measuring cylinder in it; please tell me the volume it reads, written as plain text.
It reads 17 mL
